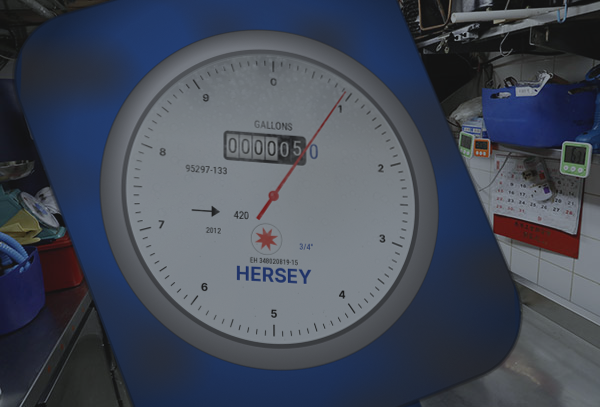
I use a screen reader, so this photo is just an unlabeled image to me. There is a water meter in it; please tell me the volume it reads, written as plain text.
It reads 50.9 gal
